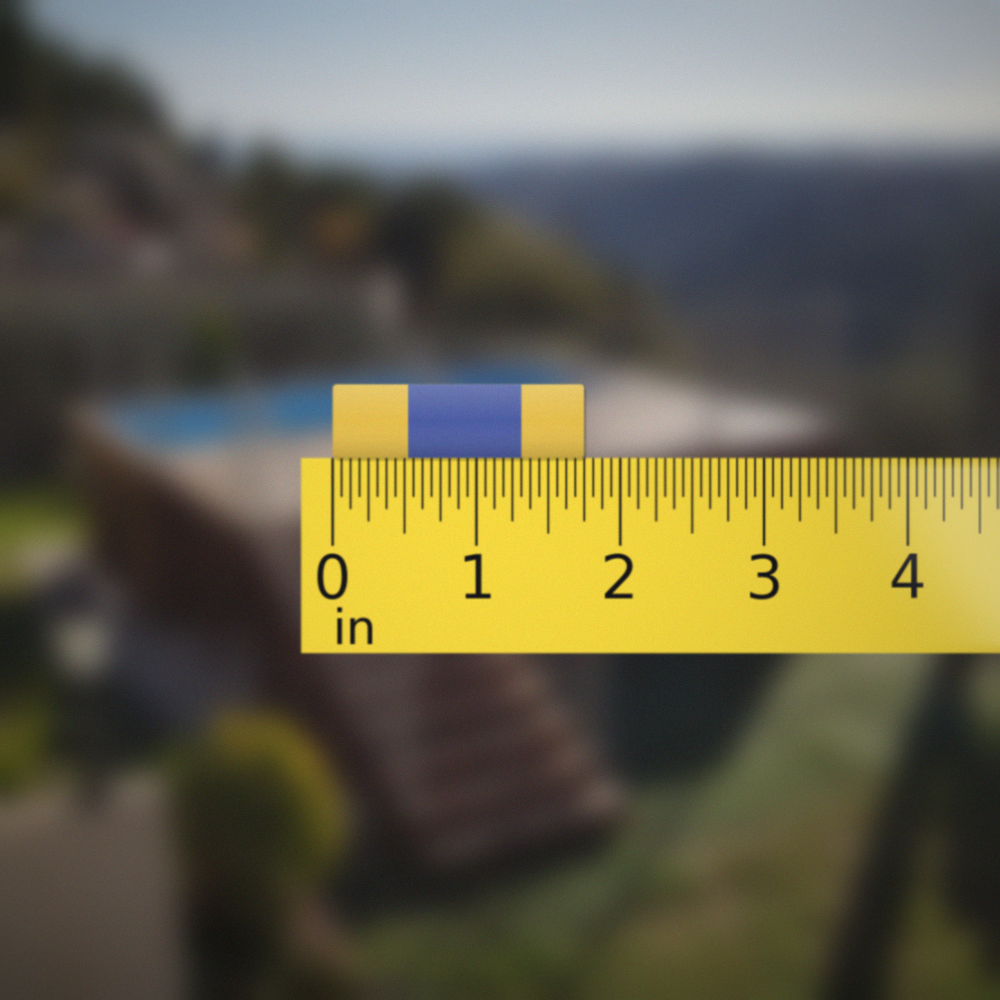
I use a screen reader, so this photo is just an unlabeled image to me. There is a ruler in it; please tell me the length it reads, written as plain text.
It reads 1.75 in
